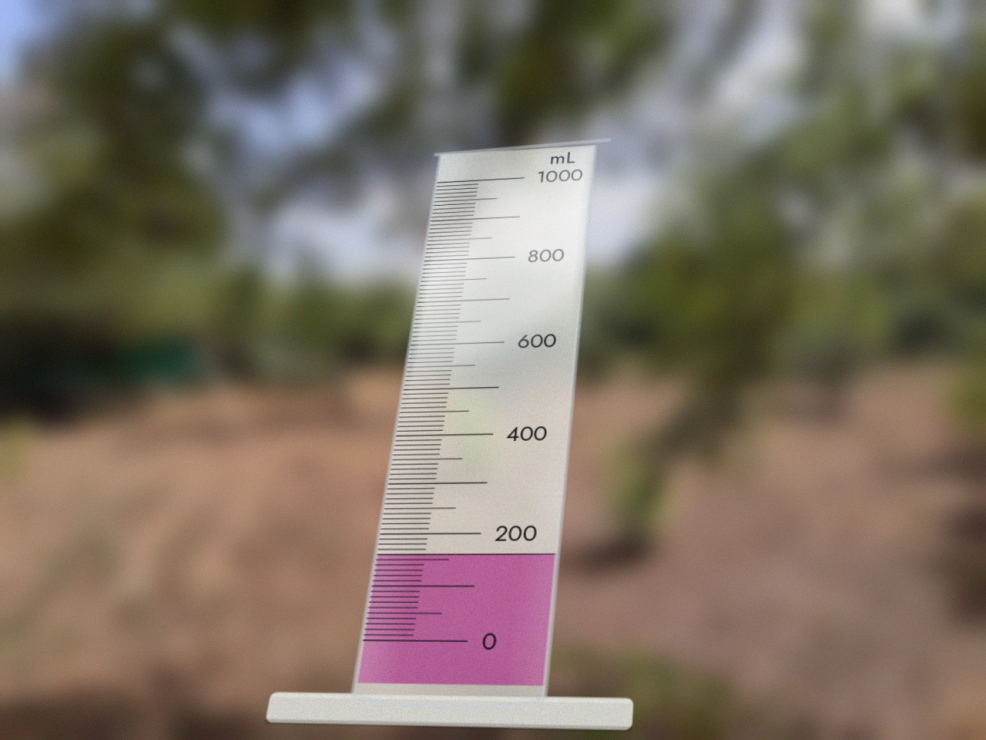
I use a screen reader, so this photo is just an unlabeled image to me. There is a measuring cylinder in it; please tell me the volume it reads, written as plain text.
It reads 160 mL
